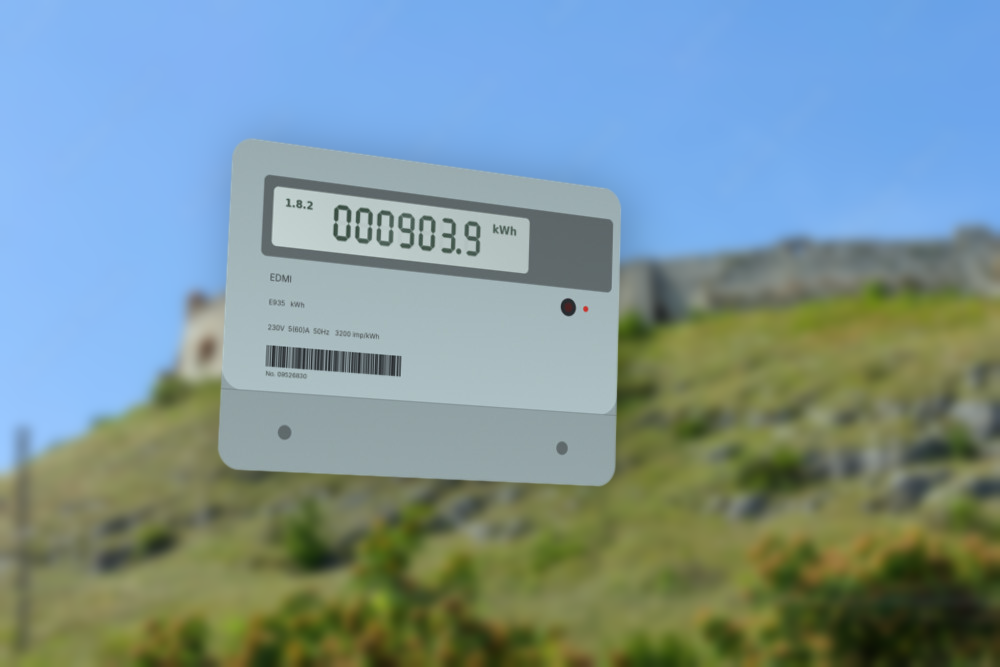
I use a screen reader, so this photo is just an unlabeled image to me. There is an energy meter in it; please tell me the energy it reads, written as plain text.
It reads 903.9 kWh
